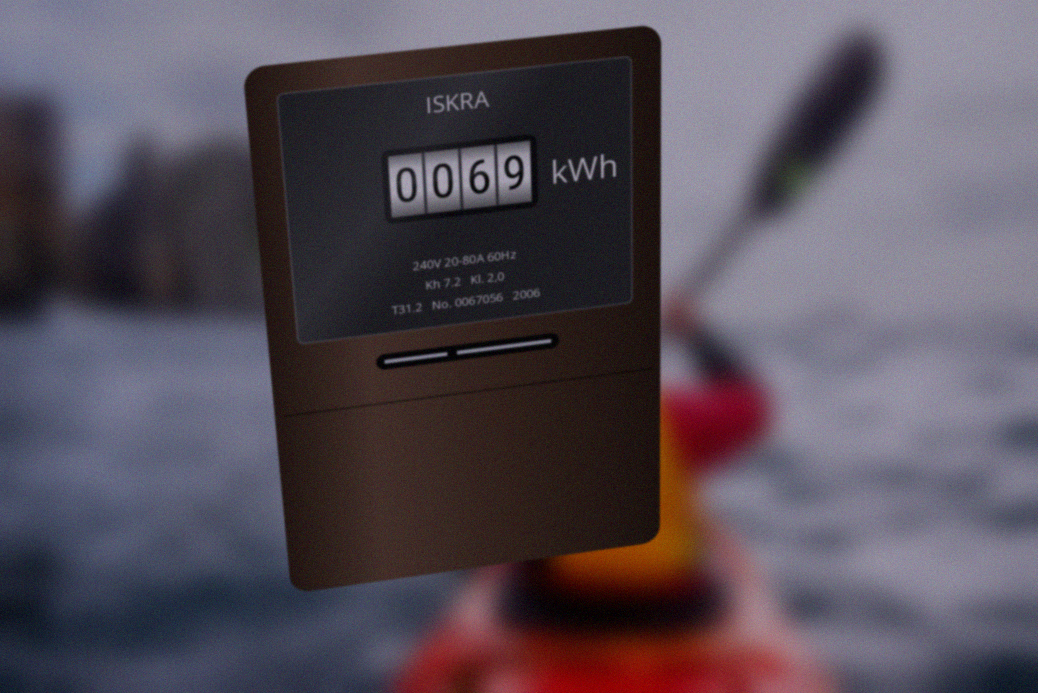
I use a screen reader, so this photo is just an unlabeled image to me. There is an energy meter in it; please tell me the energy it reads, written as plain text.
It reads 69 kWh
